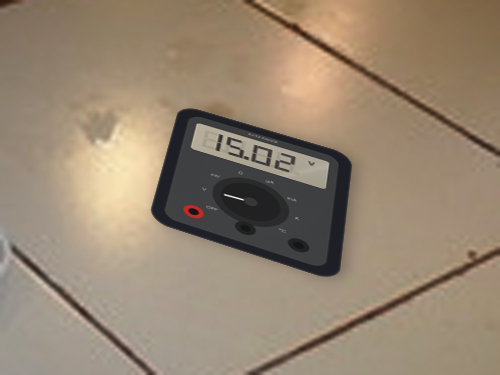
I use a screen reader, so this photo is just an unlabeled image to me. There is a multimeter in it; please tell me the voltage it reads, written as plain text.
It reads 15.02 V
